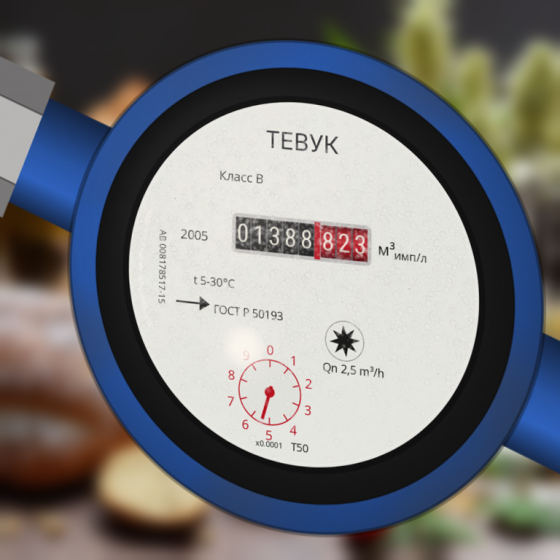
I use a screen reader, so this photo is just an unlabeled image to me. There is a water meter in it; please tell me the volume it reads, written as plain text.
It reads 1388.8235 m³
